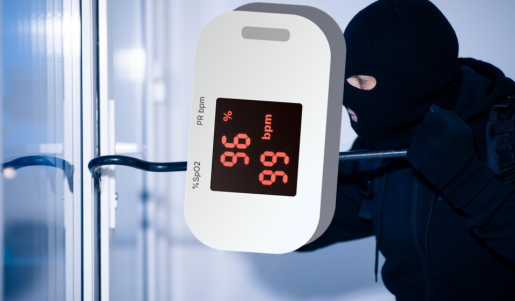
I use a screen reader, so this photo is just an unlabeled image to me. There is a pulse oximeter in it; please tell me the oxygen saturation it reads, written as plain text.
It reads 96 %
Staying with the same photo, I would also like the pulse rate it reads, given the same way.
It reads 99 bpm
